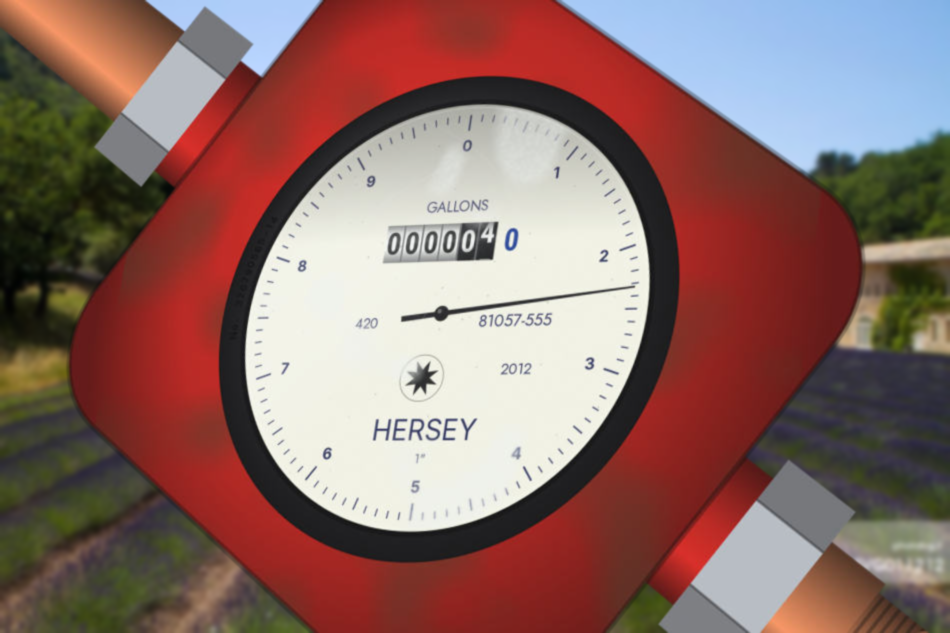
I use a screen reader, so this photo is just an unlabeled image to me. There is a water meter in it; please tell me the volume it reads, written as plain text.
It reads 42.3 gal
